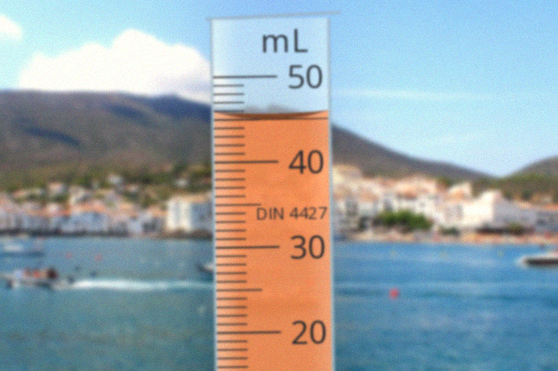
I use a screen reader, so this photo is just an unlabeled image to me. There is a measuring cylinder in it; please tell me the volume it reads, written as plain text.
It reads 45 mL
